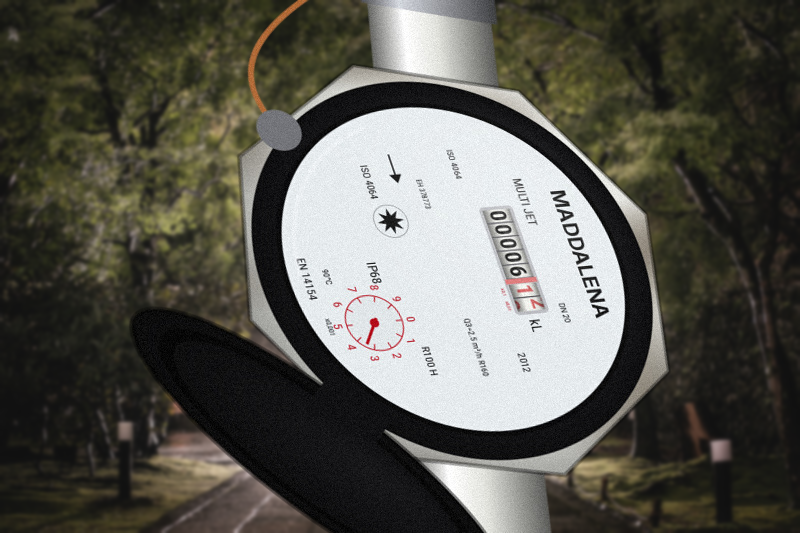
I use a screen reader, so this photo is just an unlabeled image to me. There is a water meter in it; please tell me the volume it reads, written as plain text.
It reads 6.123 kL
